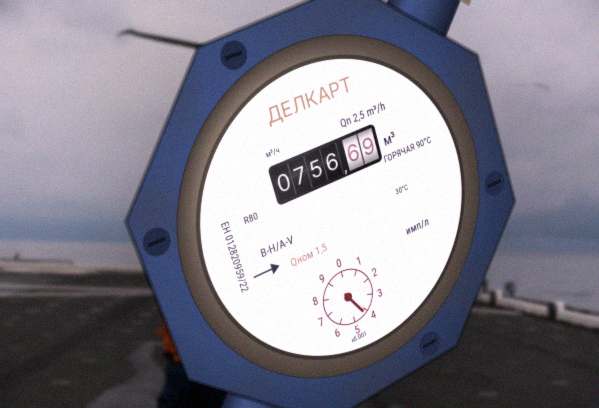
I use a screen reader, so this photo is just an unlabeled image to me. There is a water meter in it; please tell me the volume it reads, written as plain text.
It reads 756.694 m³
